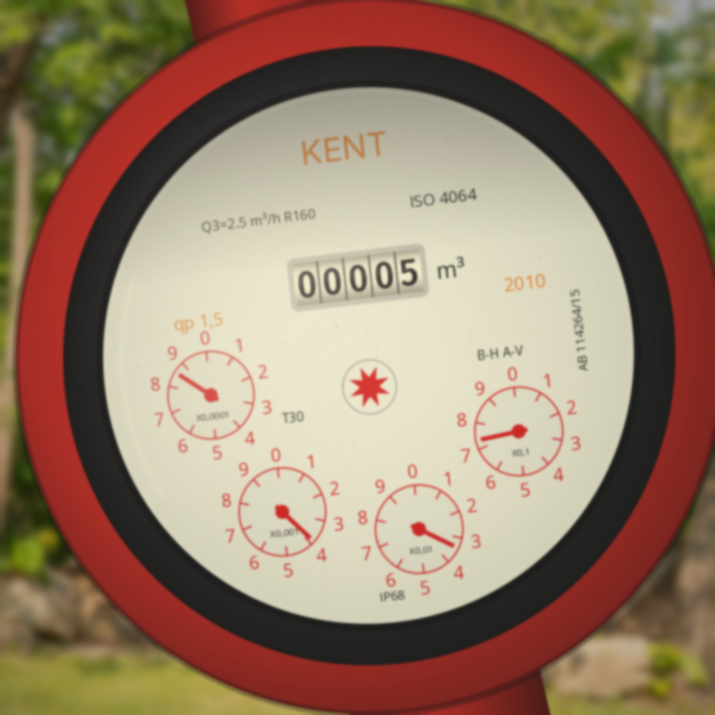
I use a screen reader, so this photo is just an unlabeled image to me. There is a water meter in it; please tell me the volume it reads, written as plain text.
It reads 5.7338 m³
